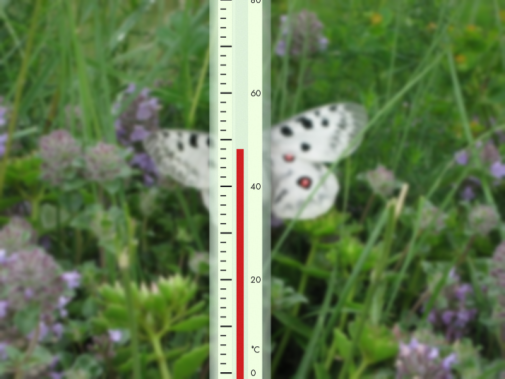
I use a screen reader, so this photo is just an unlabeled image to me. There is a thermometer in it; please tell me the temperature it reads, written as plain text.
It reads 48 °C
